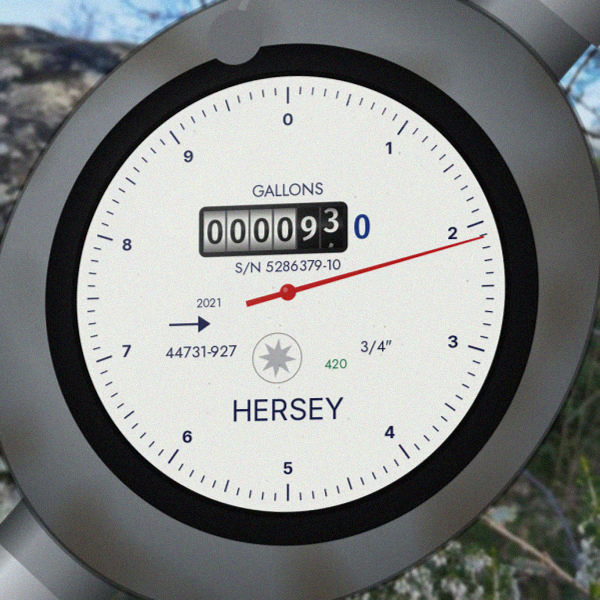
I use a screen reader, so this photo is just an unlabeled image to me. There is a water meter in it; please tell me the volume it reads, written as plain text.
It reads 932.1 gal
